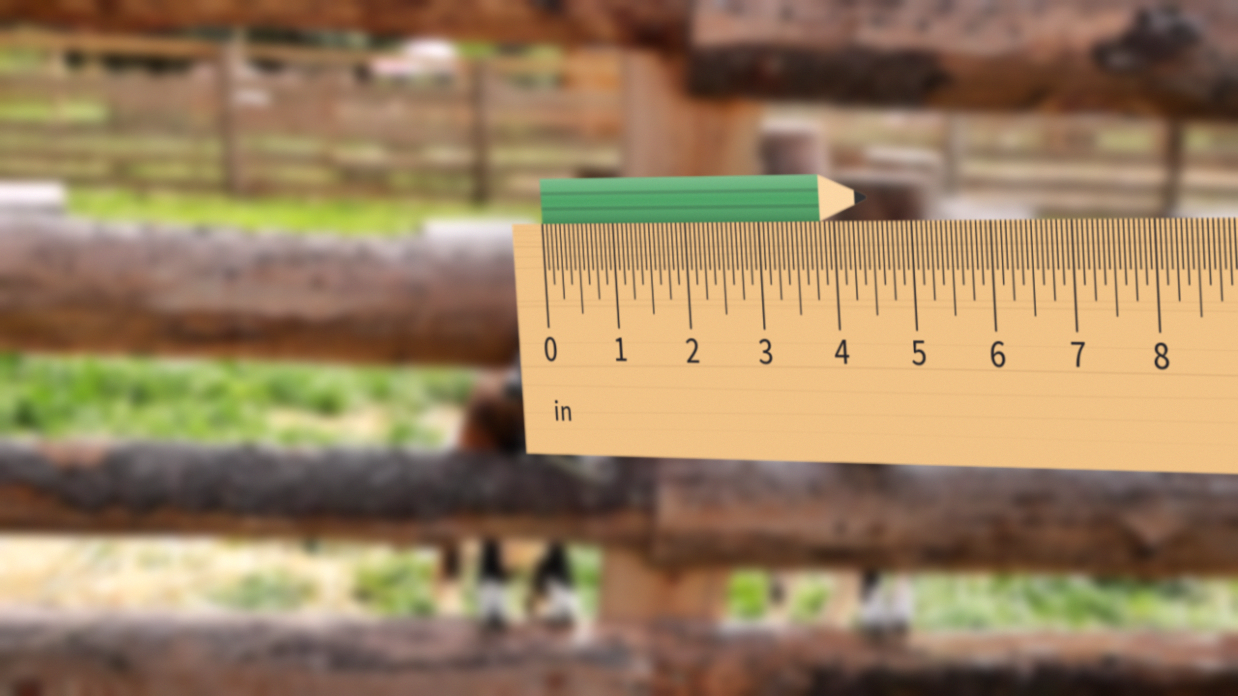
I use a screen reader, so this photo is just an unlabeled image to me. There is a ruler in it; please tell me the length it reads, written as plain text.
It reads 4.4375 in
